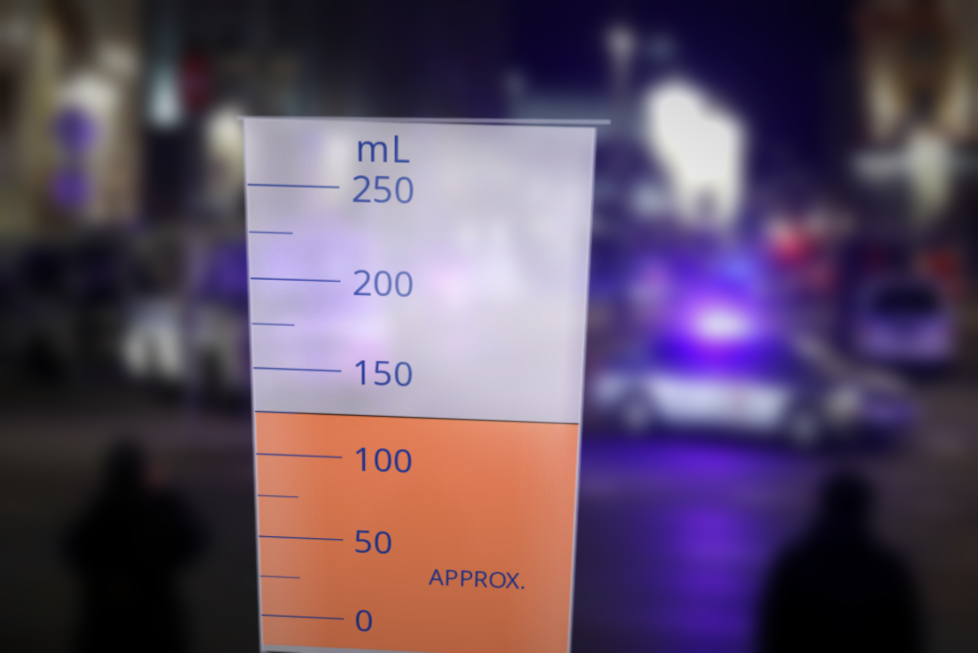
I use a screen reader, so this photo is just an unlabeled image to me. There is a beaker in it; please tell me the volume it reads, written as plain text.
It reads 125 mL
